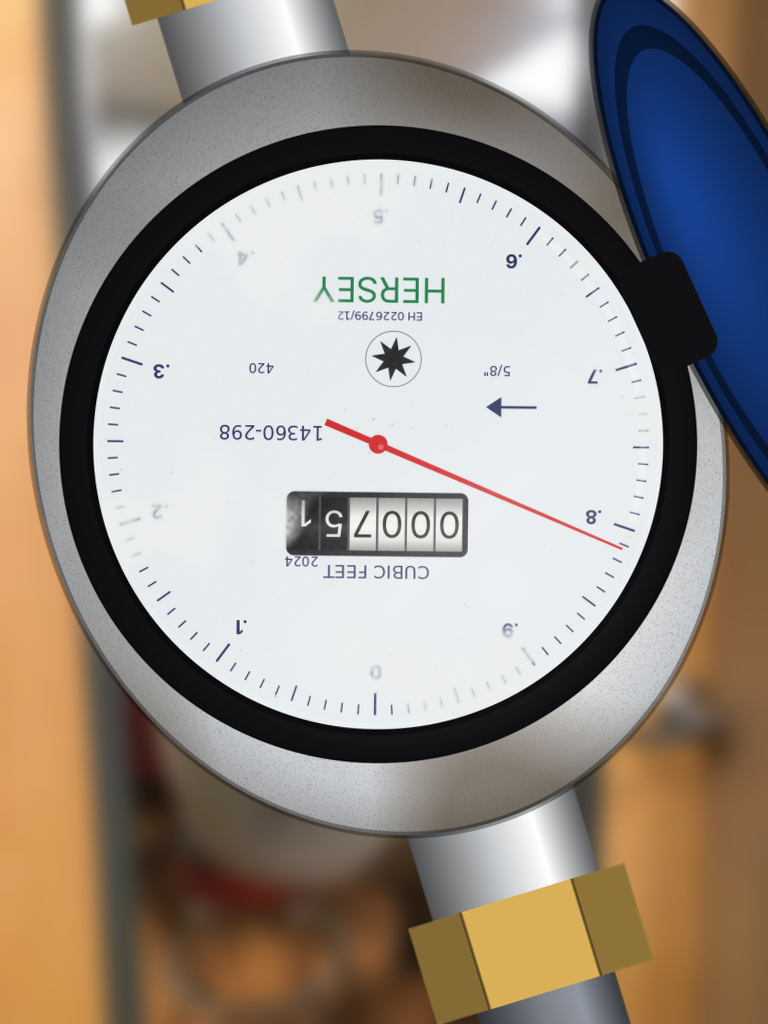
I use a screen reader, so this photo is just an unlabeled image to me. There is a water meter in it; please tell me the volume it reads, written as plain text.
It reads 750.81 ft³
